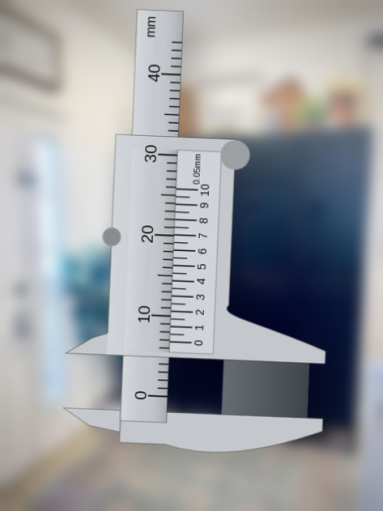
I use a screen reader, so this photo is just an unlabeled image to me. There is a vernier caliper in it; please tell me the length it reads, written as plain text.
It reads 6.8 mm
